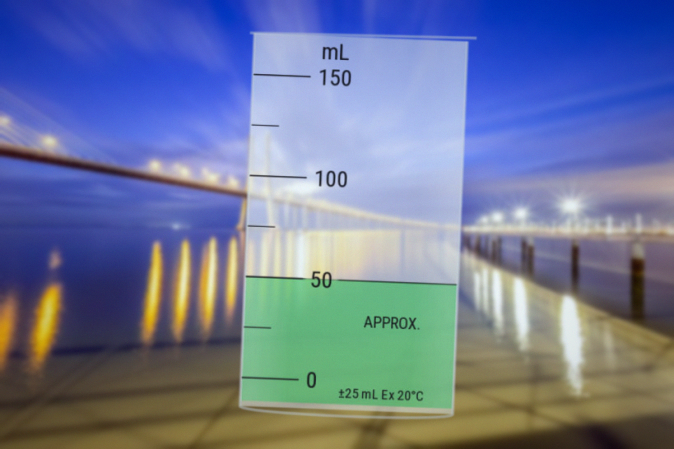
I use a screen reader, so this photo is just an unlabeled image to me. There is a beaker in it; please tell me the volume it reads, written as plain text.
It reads 50 mL
